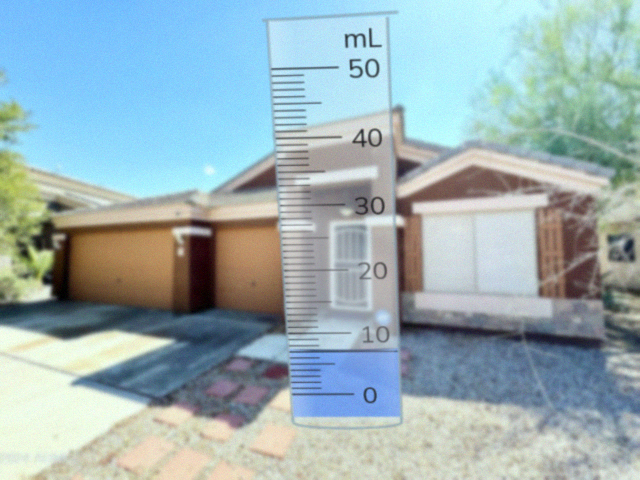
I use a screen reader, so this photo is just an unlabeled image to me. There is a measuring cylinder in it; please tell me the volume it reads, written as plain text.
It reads 7 mL
